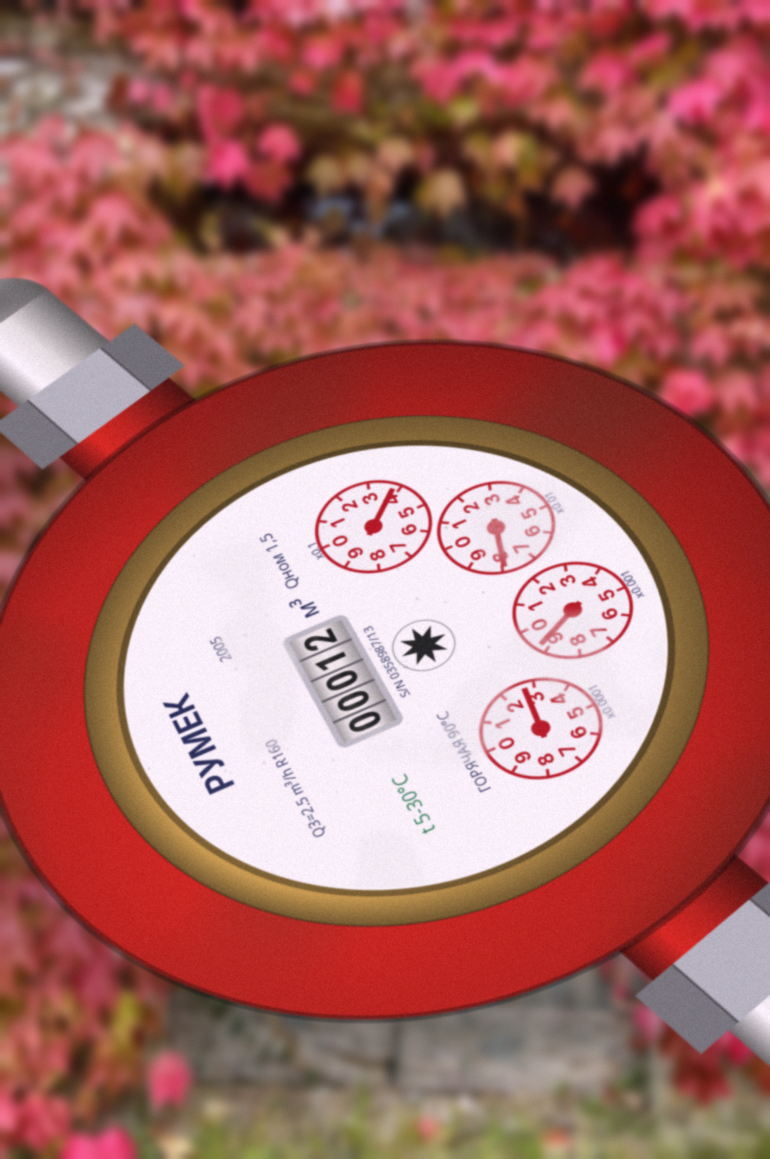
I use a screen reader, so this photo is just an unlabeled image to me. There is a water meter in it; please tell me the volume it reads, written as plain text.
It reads 12.3792 m³
